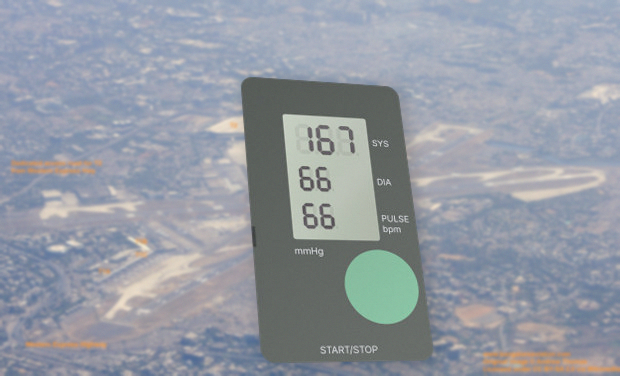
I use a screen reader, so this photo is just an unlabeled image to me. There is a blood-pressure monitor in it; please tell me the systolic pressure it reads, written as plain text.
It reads 167 mmHg
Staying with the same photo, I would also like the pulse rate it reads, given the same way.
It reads 66 bpm
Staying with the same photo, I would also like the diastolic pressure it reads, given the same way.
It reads 66 mmHg
